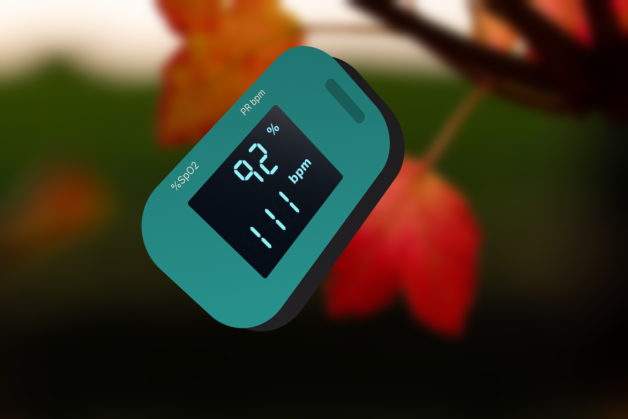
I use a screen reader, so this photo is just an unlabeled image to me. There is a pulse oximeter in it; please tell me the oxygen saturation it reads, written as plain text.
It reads 92 %
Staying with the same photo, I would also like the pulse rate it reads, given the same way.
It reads 111 bpm
